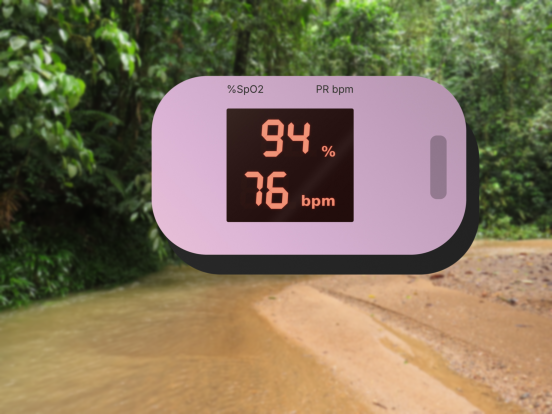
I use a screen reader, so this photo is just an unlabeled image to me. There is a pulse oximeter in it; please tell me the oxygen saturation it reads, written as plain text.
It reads 94 %
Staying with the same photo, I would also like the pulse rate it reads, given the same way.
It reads 76 bpm
